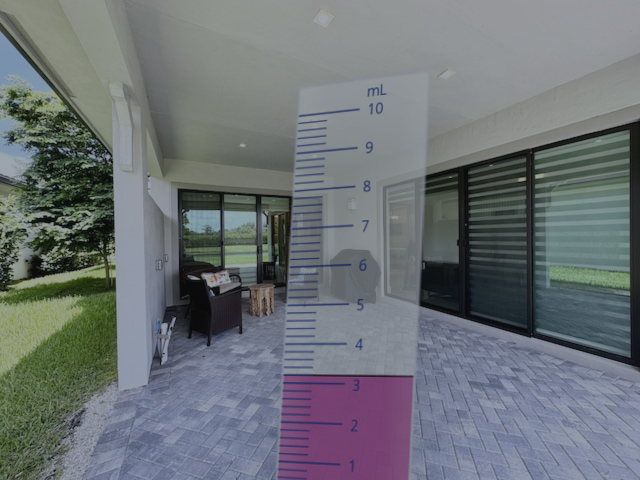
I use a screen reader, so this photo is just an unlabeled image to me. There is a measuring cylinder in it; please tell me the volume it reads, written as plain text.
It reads 3.2 mL
